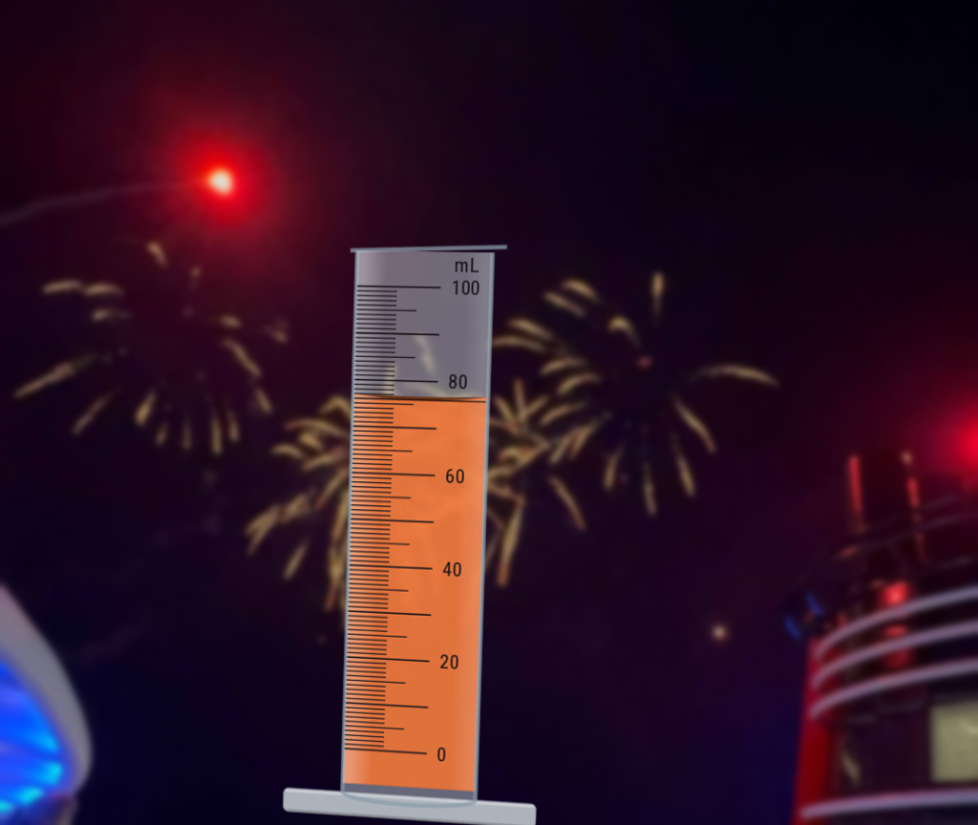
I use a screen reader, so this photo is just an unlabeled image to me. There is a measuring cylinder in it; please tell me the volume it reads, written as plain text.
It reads 76 mL
